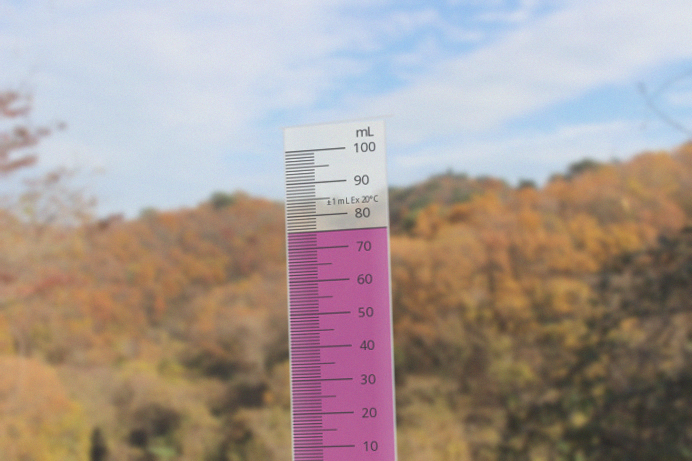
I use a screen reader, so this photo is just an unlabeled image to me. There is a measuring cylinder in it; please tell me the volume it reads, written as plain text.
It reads 75 mL
